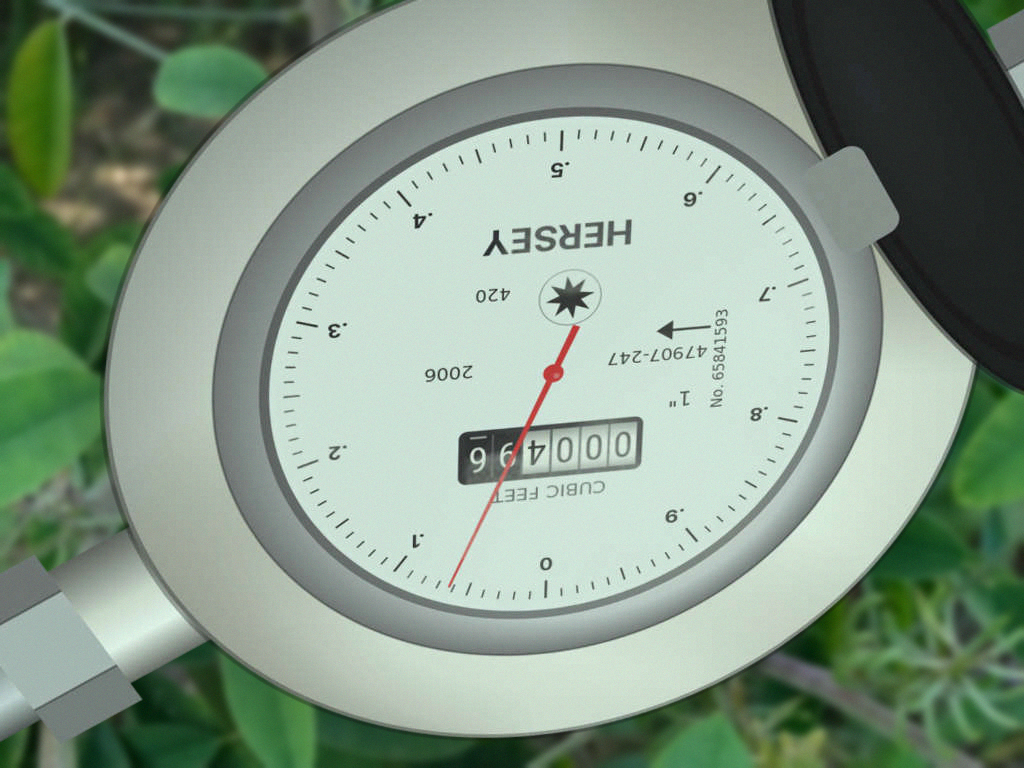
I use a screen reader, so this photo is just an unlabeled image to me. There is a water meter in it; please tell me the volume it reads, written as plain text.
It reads 496.06 ft³
